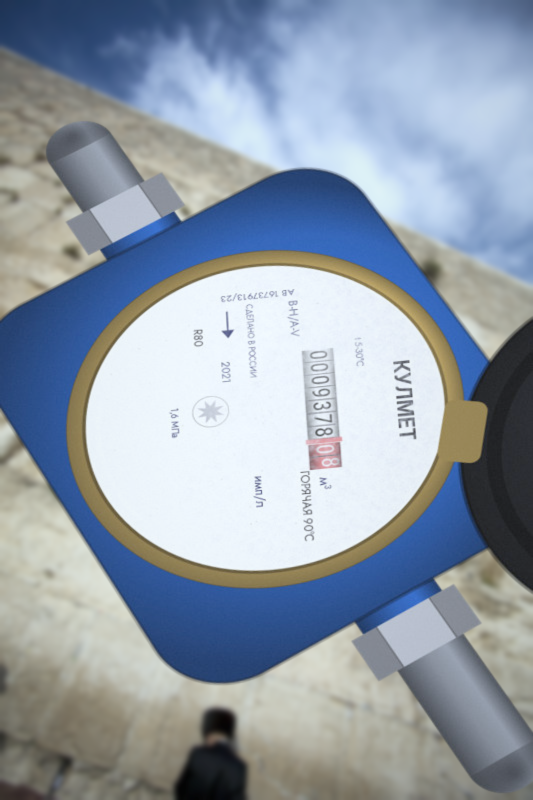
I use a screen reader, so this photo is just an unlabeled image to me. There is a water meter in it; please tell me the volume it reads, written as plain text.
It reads 9378.08 m³
